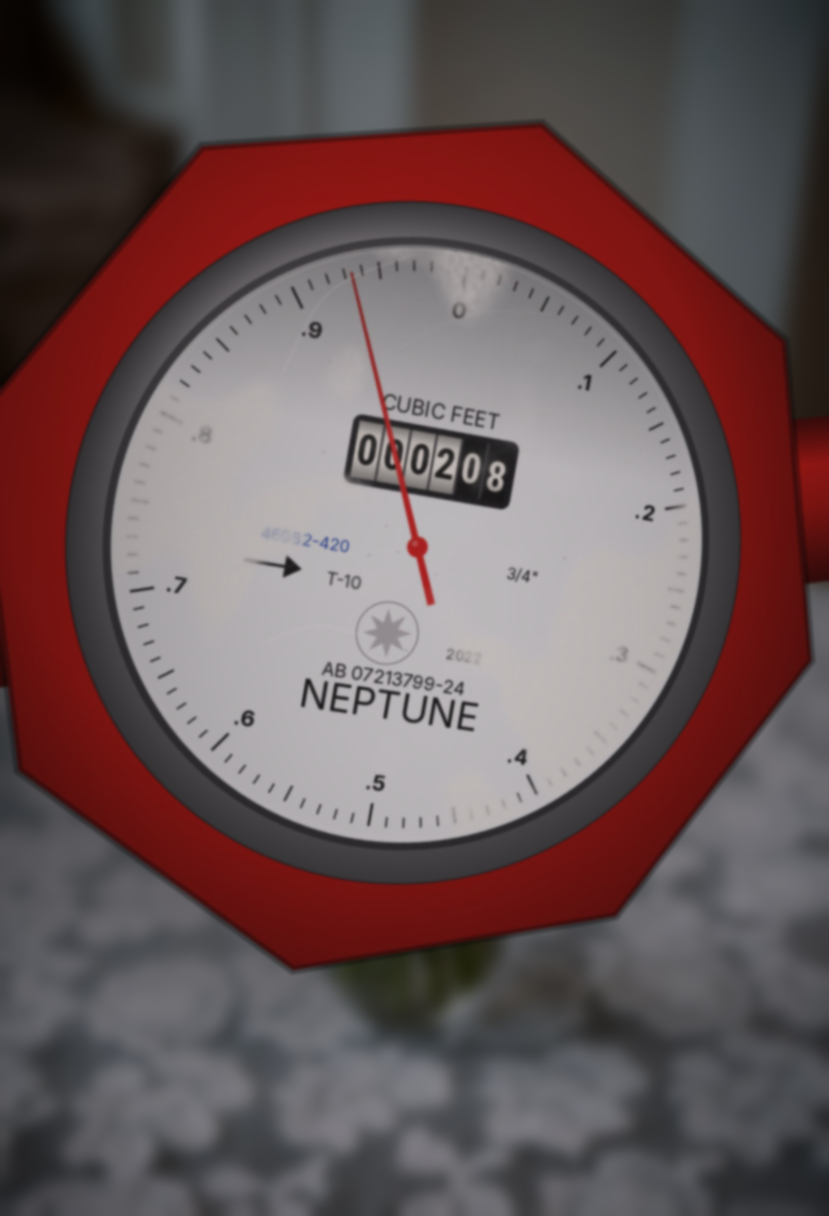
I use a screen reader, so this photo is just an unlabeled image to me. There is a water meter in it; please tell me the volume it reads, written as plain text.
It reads 207.93 ft³
